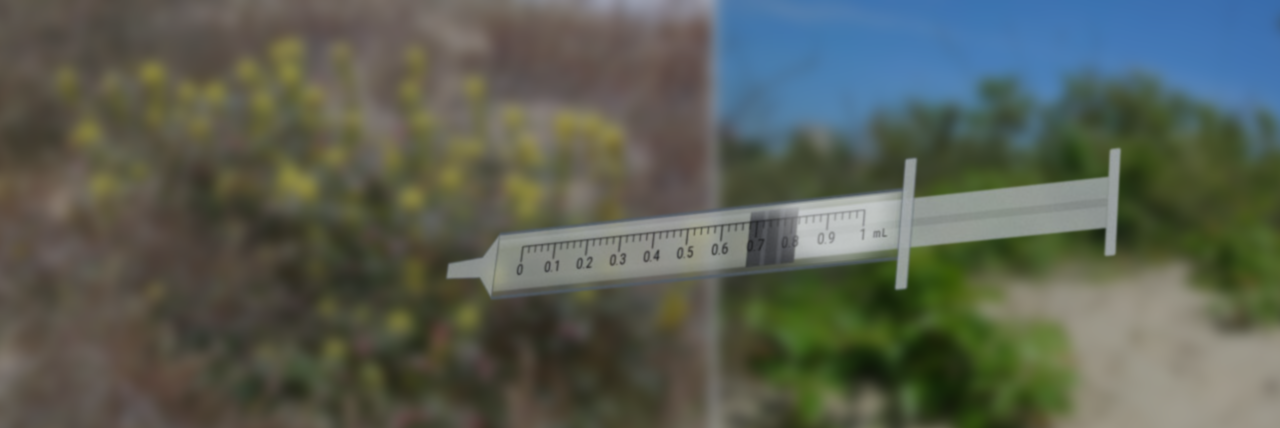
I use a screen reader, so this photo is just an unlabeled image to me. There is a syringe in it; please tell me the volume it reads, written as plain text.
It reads 0.68 mL
